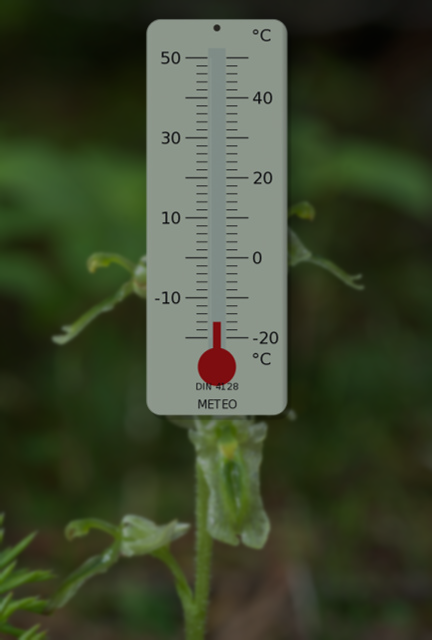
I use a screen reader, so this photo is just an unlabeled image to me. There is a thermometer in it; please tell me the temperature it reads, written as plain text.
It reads -16 °C
